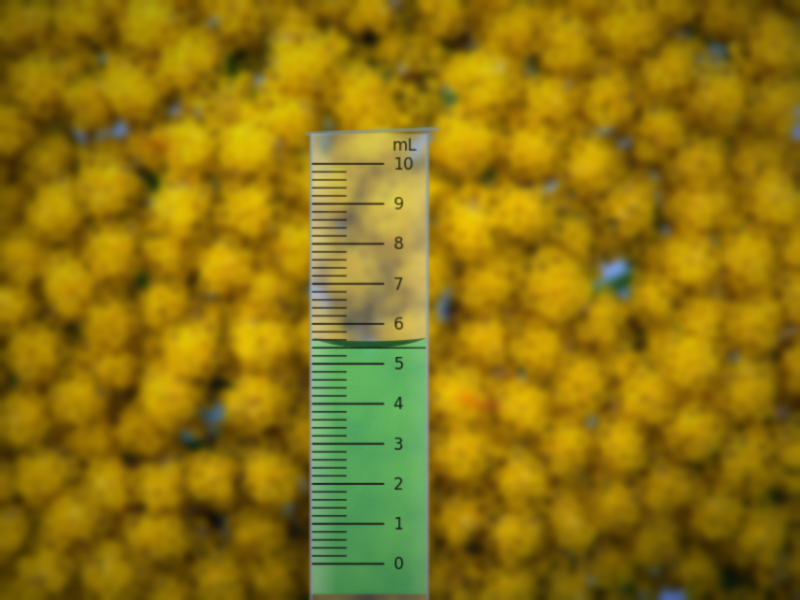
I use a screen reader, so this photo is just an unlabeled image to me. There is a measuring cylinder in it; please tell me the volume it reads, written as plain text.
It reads 5.4 mL
